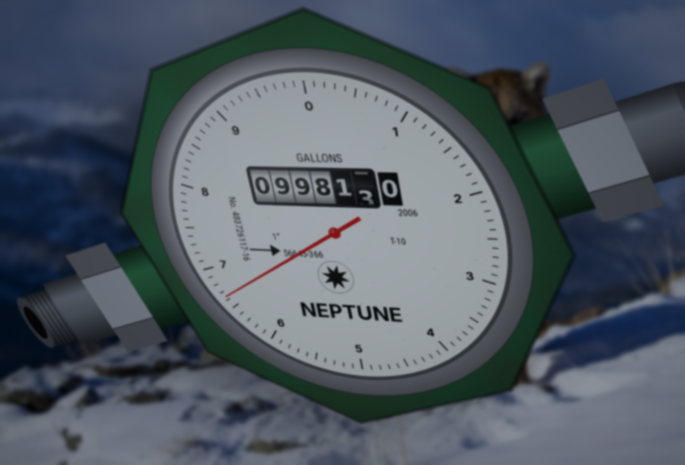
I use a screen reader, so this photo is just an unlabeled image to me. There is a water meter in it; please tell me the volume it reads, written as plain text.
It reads 998126.6 gal
